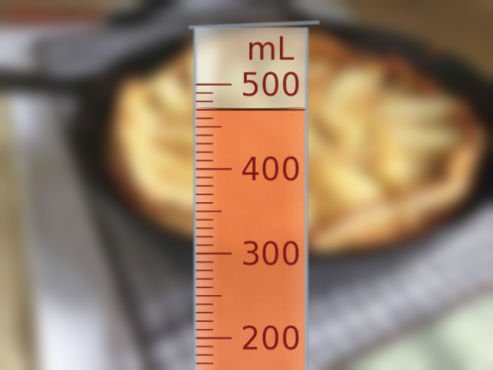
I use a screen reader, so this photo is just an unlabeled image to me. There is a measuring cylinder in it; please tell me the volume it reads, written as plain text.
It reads 470 mL
